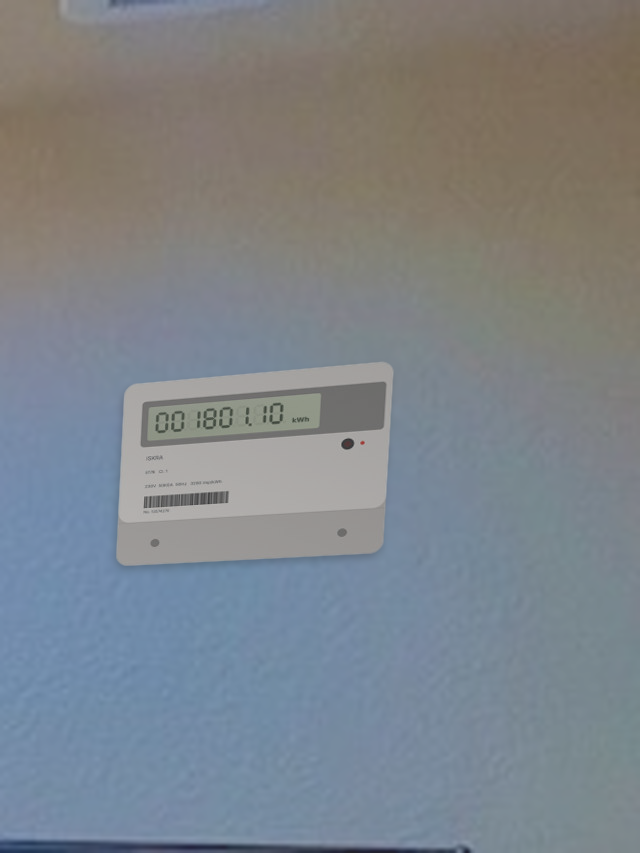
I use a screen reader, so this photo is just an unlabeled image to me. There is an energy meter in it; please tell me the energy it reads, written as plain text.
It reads 1801.10 kWh
